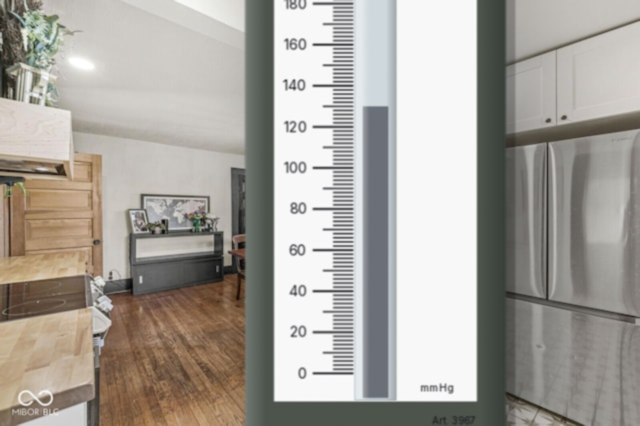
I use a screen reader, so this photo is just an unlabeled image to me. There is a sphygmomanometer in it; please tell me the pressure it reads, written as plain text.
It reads 130 mmHg
